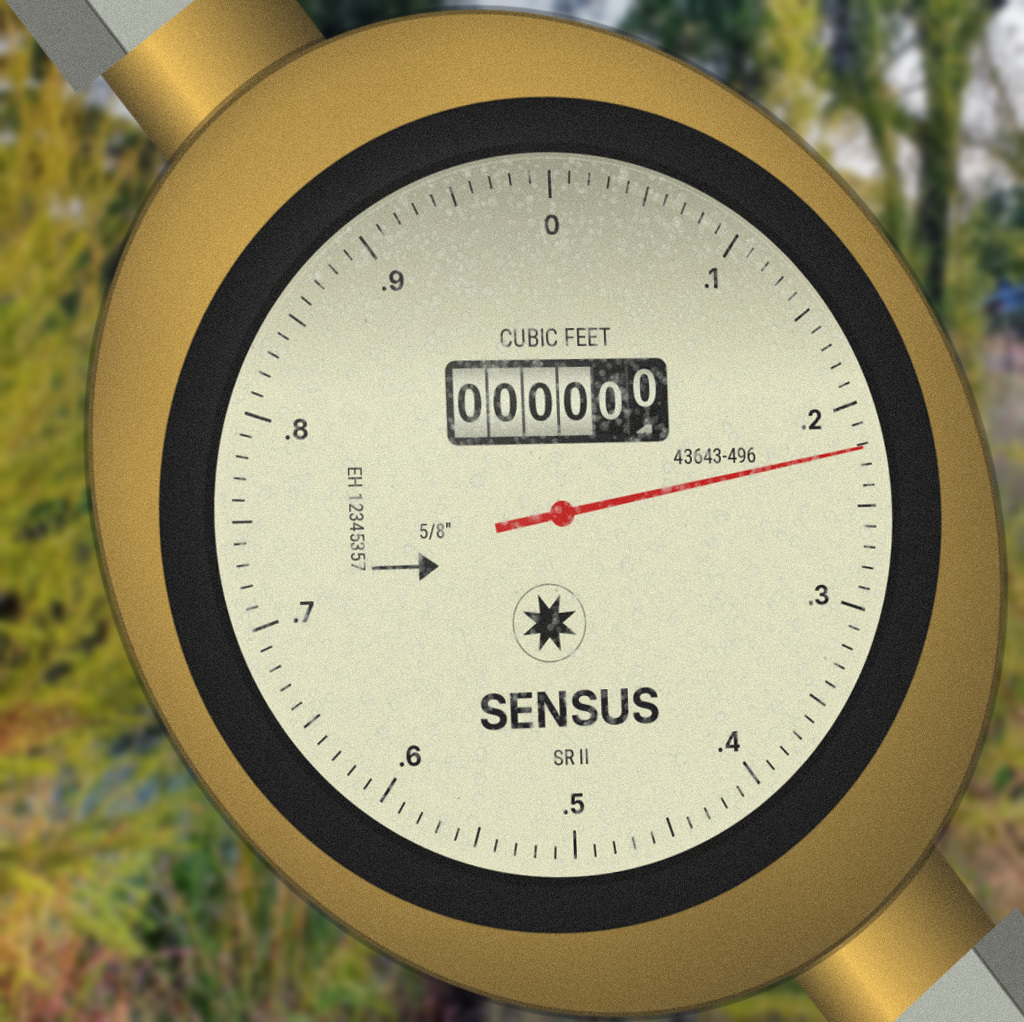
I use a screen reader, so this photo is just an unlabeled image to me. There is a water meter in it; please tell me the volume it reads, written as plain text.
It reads 0.22 ft³
